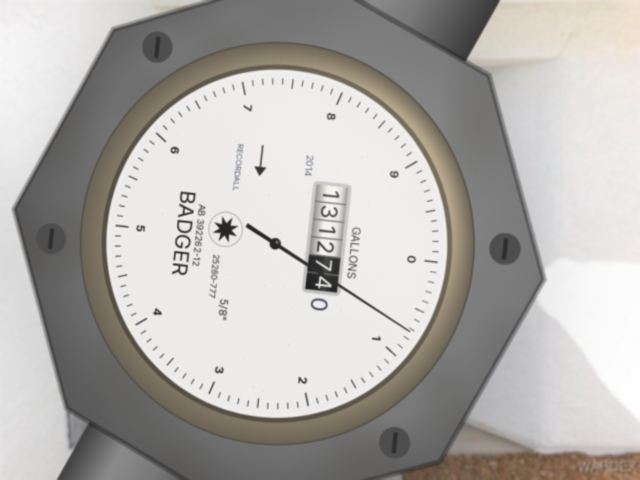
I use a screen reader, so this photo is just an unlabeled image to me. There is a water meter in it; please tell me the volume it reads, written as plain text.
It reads 1312740.7 gal
